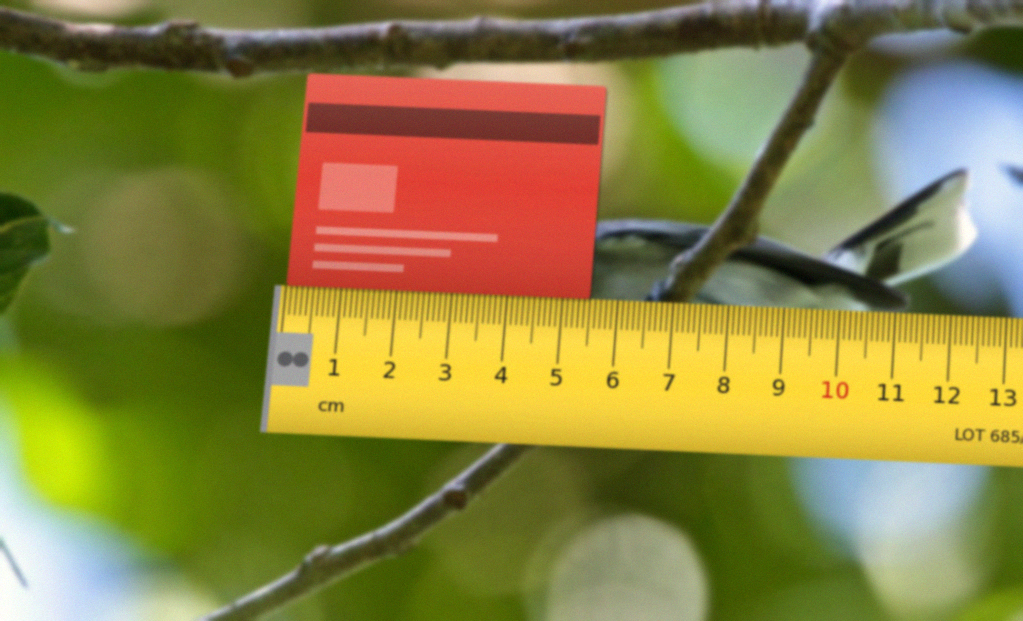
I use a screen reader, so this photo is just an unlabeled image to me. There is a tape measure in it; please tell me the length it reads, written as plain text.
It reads 5.5 cm
